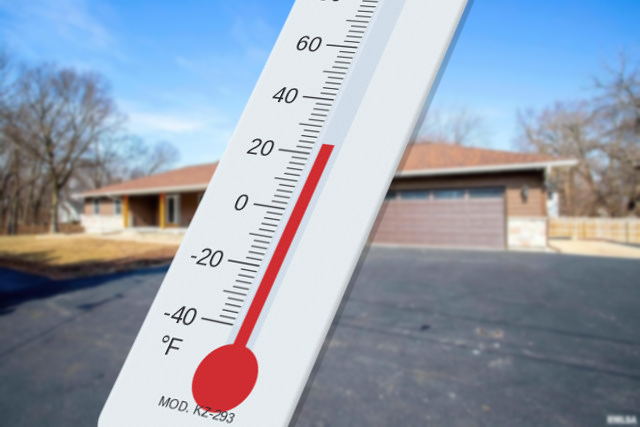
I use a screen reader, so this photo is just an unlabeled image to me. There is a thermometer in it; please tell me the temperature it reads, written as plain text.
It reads 24 °F
